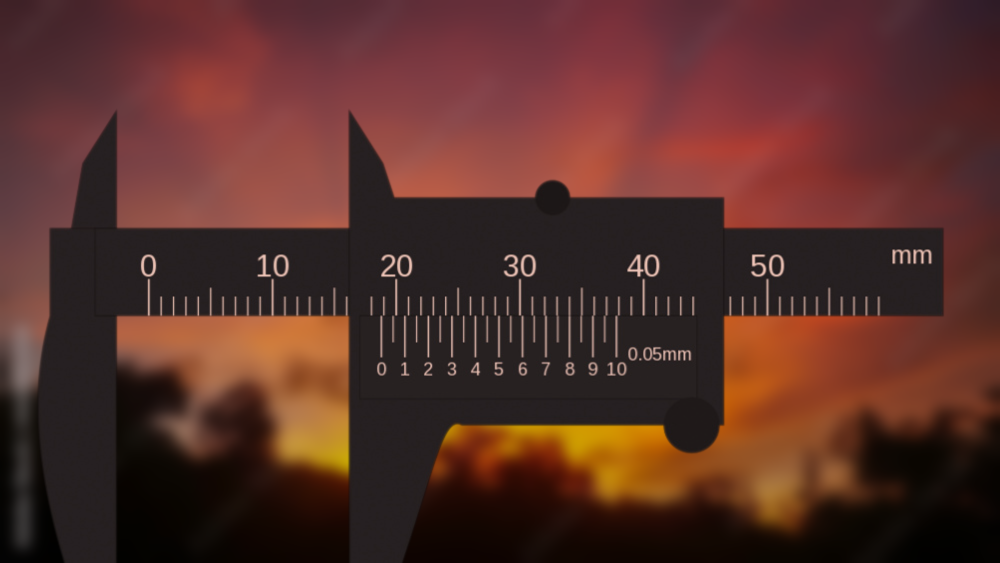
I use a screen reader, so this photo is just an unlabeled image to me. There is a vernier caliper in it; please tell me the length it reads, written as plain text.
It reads 18.8 mm
